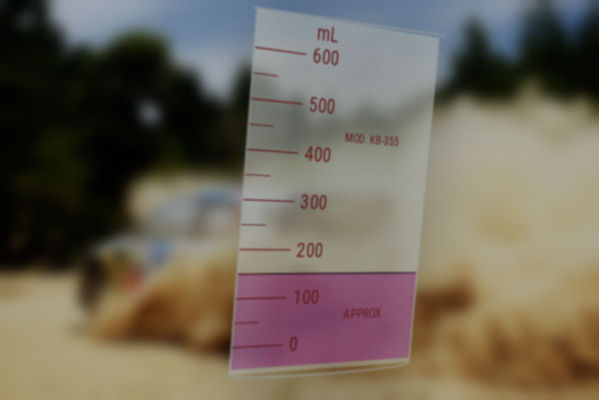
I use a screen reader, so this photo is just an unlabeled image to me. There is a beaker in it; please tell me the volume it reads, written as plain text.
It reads 150 mL
